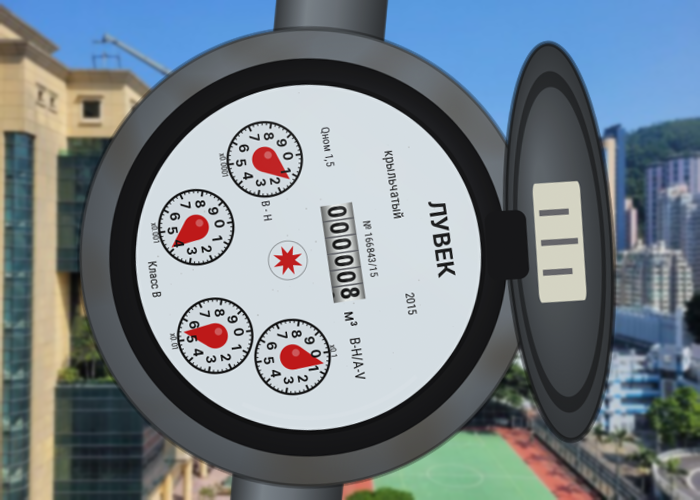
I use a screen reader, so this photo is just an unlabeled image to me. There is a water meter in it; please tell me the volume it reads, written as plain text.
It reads 8.0541 m³
